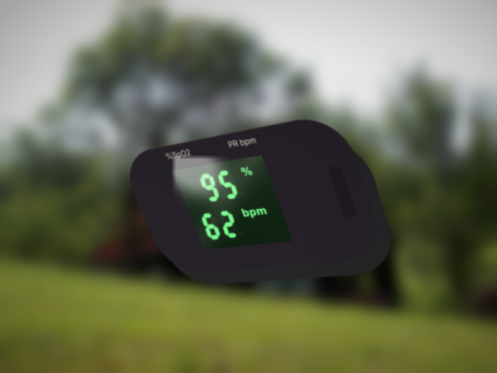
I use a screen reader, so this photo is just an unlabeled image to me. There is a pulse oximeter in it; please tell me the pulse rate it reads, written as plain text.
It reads 62 bpm
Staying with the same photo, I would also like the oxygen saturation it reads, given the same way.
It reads 95 %
